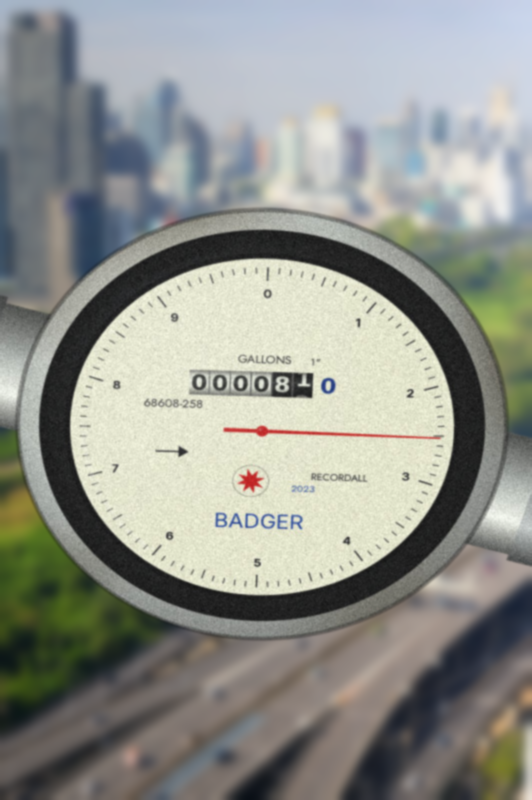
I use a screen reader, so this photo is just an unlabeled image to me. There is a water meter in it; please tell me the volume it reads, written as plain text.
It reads 812.5 gal
